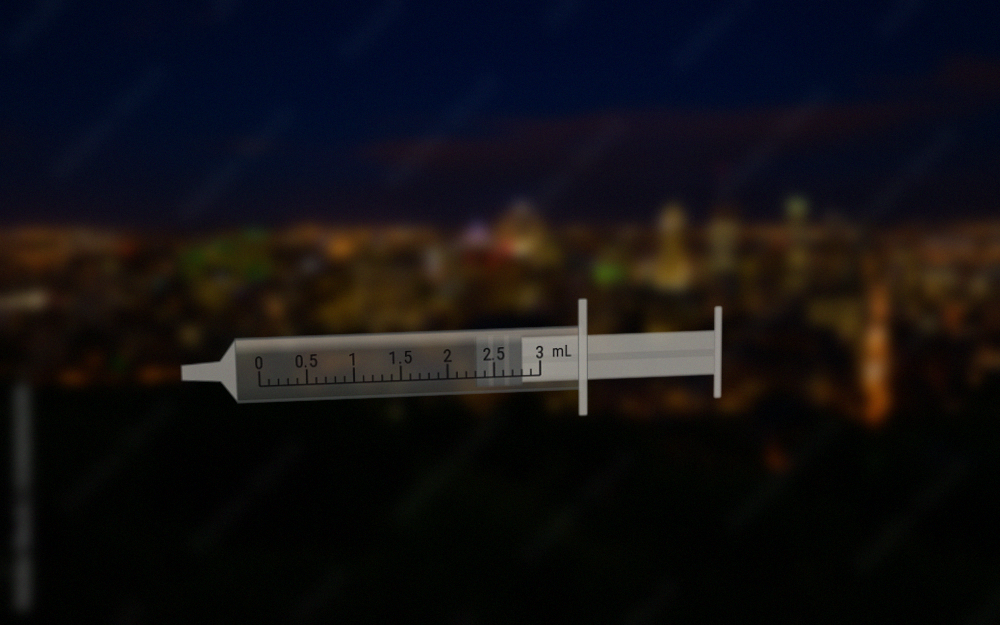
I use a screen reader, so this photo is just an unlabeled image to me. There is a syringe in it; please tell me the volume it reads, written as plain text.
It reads 2.3 mL
